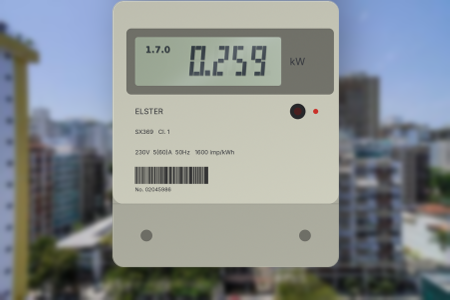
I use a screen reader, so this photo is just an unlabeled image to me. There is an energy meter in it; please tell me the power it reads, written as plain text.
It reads 0.259 kW
